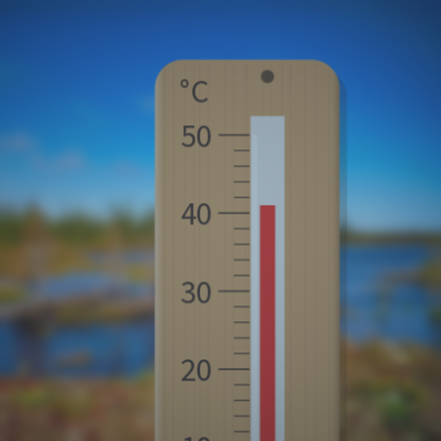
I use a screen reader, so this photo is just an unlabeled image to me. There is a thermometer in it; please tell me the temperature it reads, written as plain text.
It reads 41 °C
